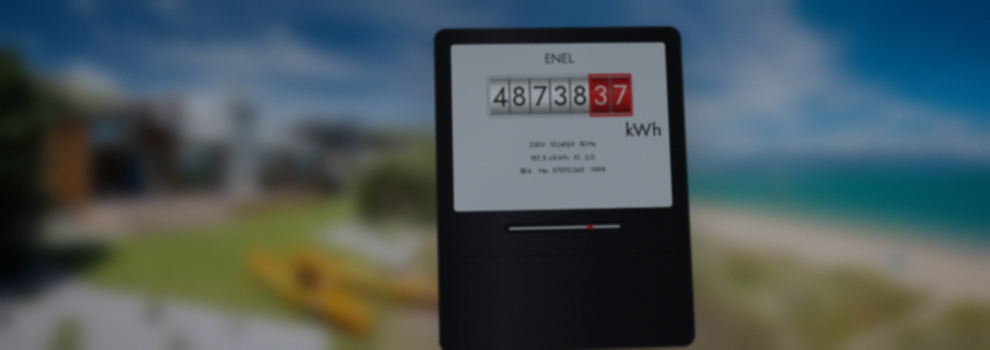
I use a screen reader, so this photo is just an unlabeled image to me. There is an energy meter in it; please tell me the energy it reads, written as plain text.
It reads 48738.37 kWh
